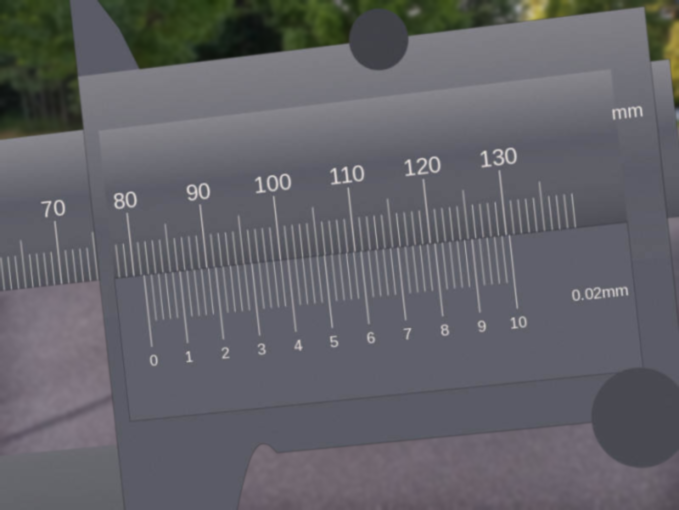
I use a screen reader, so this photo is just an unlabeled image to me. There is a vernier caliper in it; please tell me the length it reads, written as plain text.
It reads 81.4 mm
